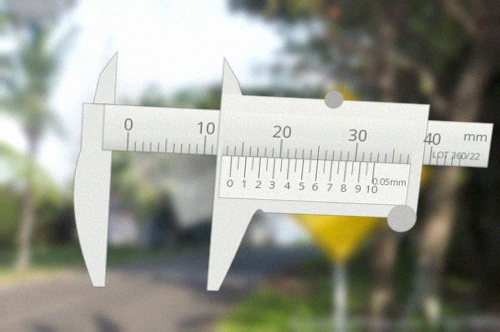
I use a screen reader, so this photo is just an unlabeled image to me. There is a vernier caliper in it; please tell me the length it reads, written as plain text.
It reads 13.6 mm
